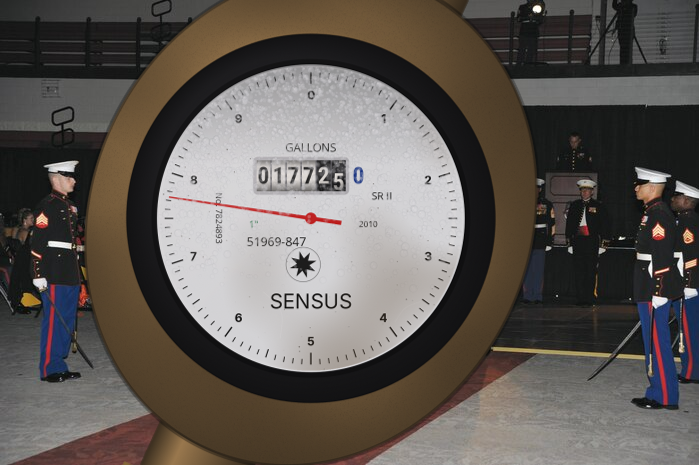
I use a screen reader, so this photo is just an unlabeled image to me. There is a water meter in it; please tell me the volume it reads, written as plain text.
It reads 177247.7 gal
